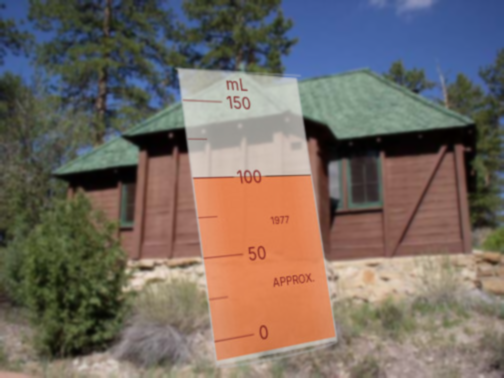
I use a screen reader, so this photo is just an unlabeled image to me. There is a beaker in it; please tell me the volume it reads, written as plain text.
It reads 100 mL
